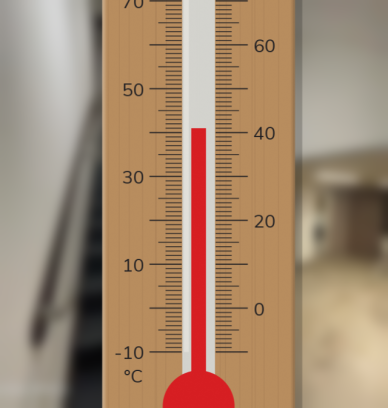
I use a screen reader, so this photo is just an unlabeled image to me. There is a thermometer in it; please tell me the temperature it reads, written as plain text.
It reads 41 °C
